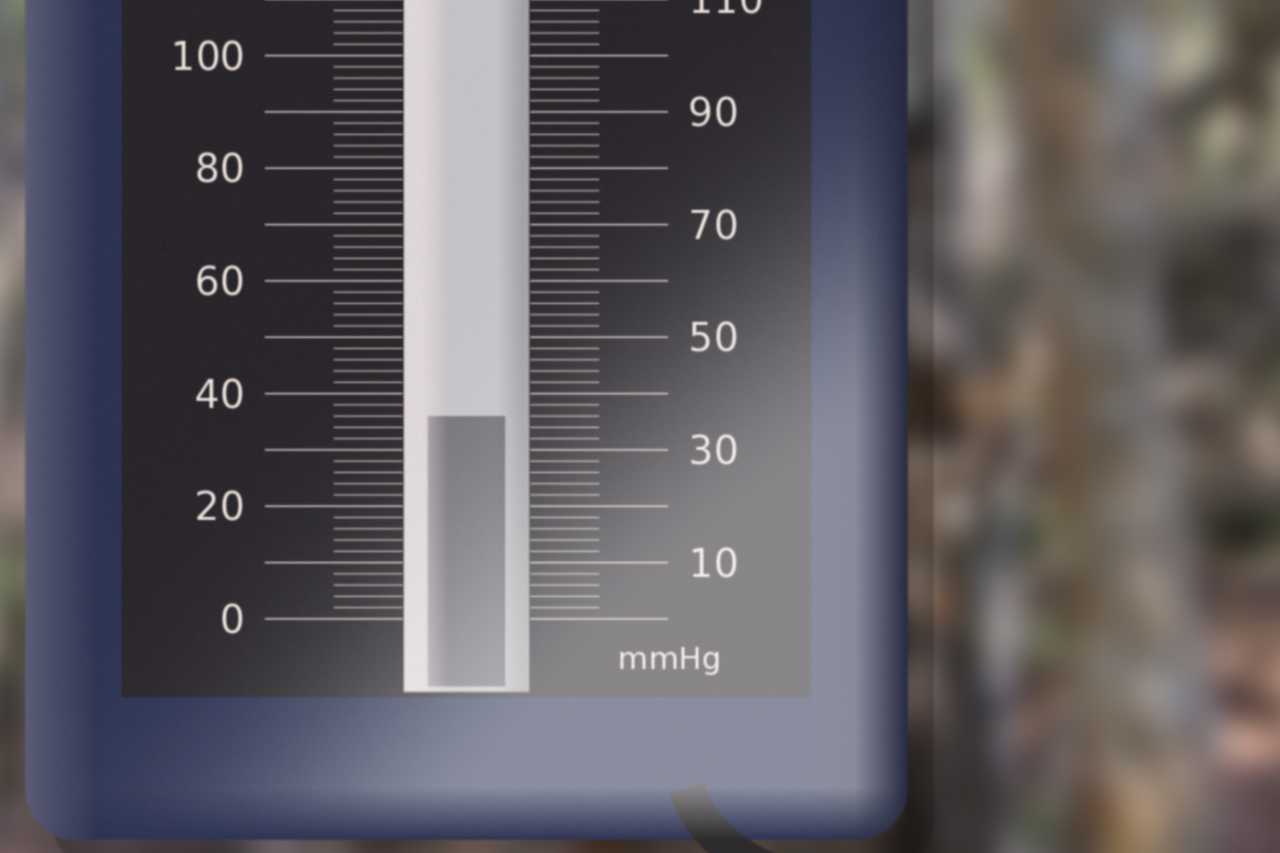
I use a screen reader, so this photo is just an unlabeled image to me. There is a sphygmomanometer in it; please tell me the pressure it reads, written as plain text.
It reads 36 mmHg
